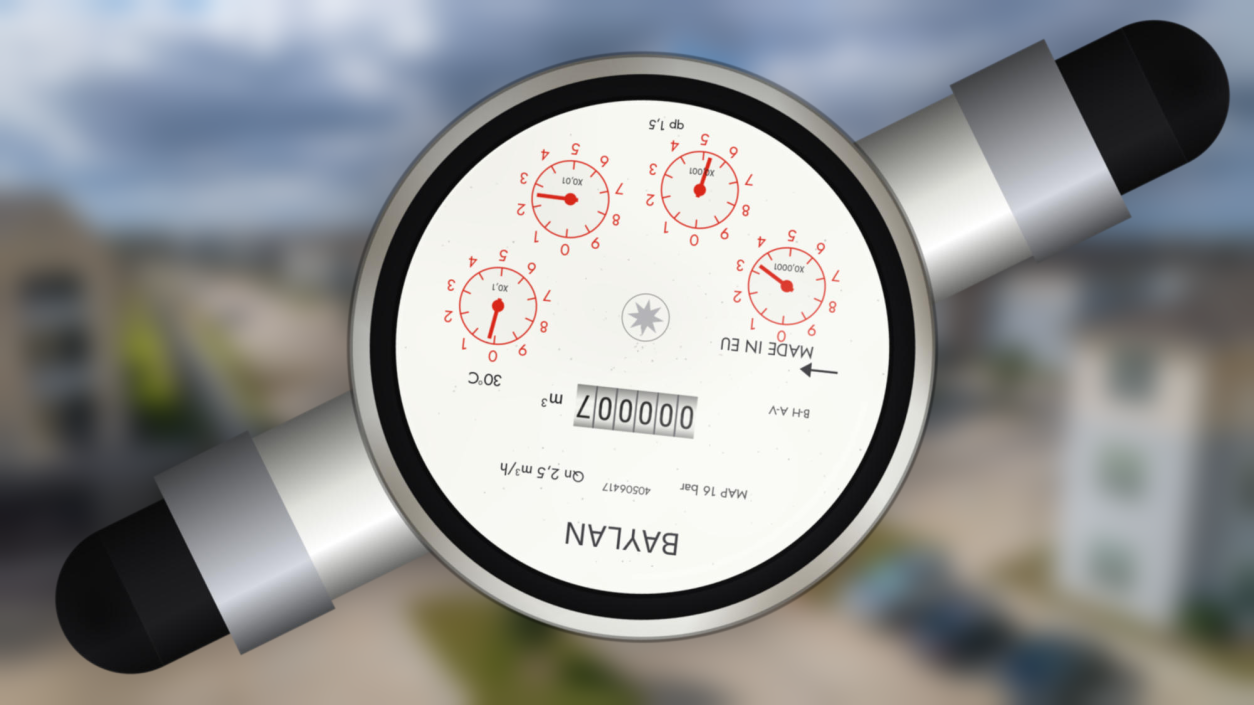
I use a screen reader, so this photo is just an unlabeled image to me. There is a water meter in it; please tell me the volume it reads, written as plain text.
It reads 7.0253 m³
